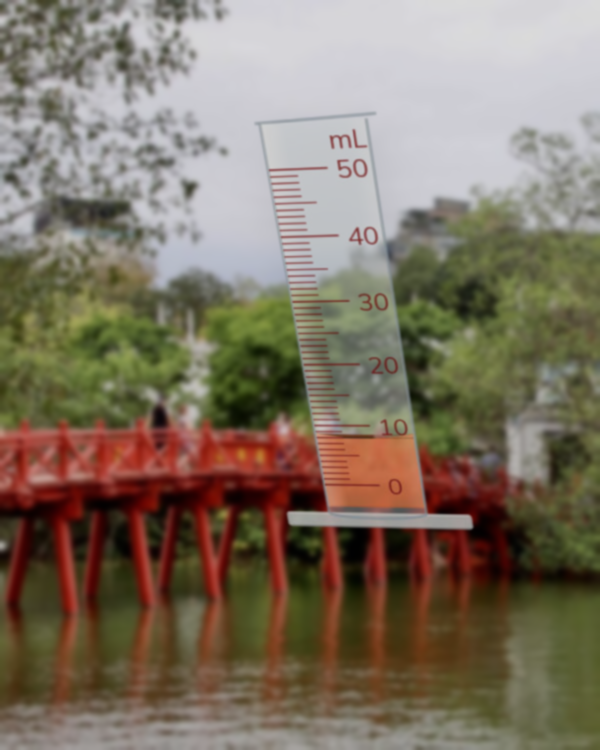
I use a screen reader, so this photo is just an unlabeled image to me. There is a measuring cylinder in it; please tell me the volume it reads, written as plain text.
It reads 8 mL
